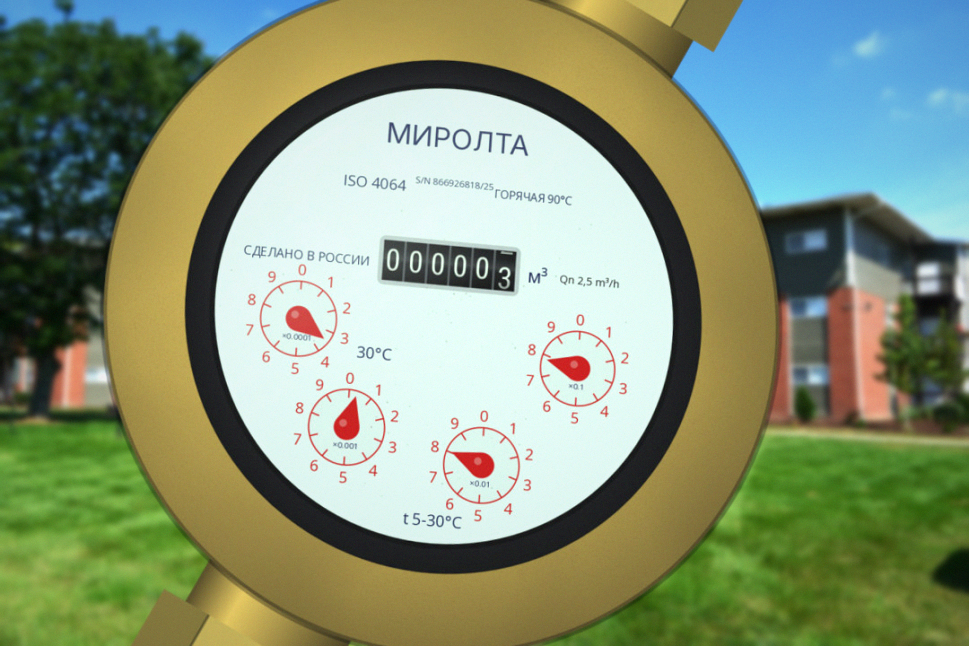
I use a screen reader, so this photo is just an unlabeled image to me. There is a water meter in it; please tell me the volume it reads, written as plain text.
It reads 2.7803 m³
